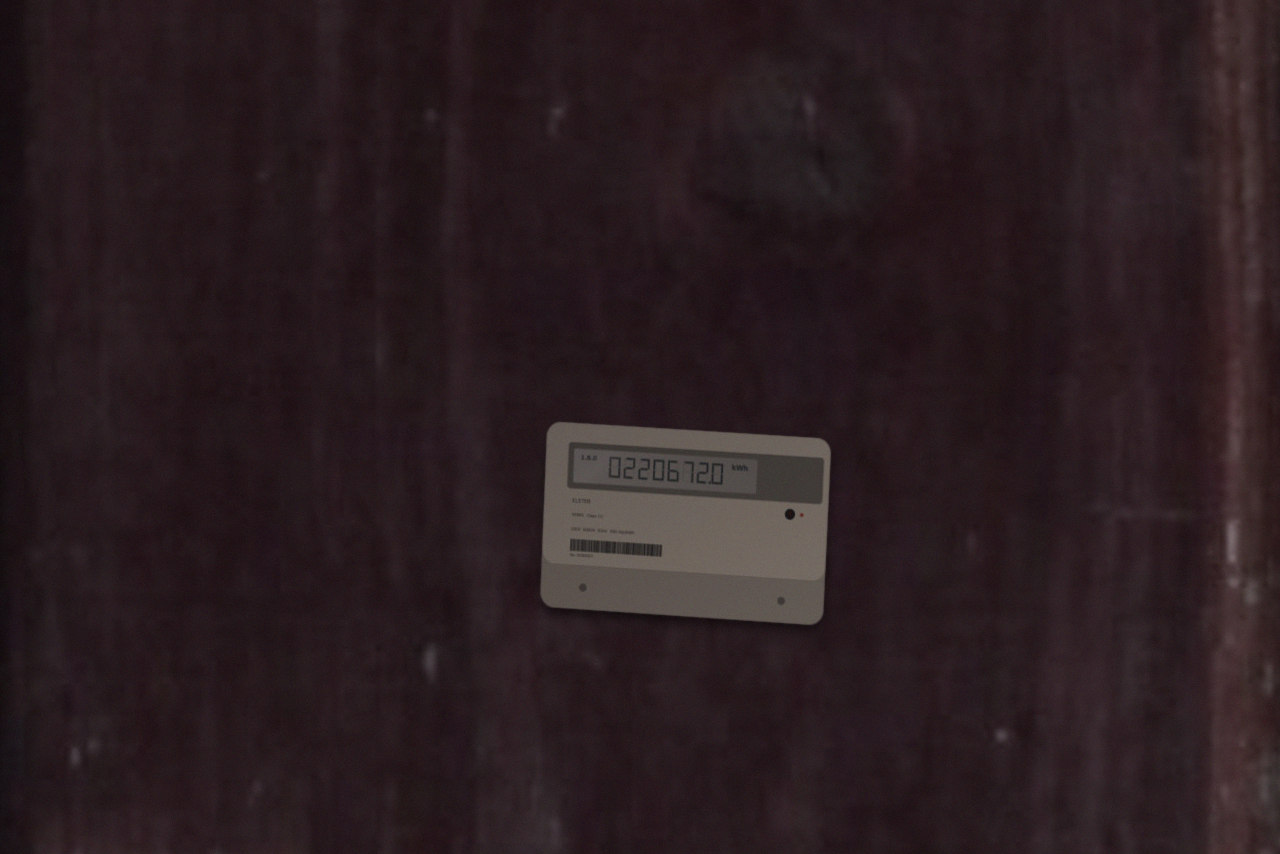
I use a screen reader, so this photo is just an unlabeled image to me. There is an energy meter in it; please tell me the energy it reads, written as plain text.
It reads 220672.0 kWh
